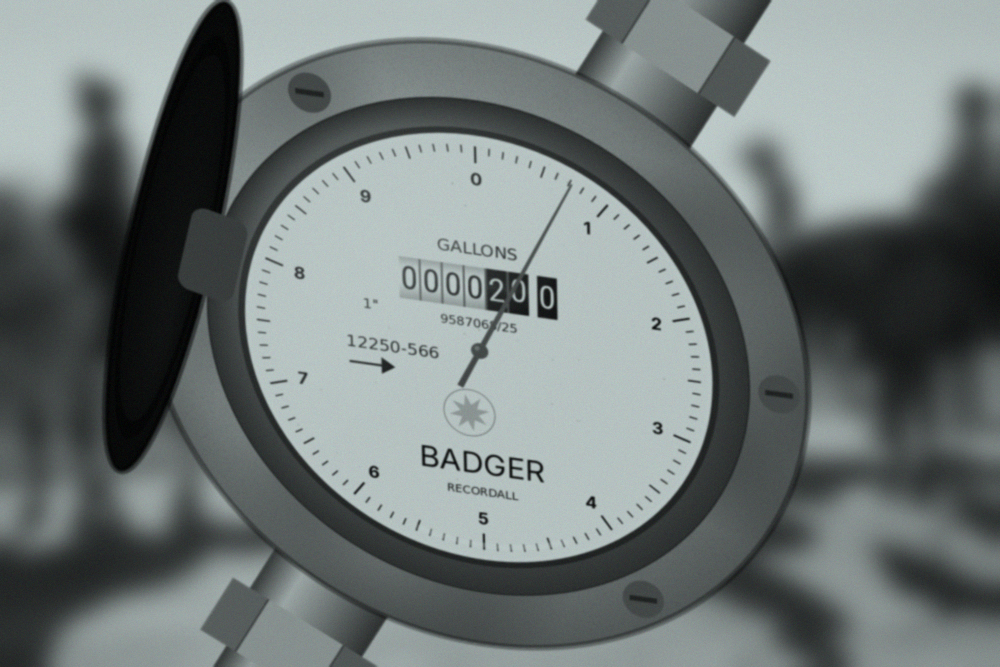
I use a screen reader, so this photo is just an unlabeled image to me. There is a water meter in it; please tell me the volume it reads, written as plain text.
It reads 200.7 gal
